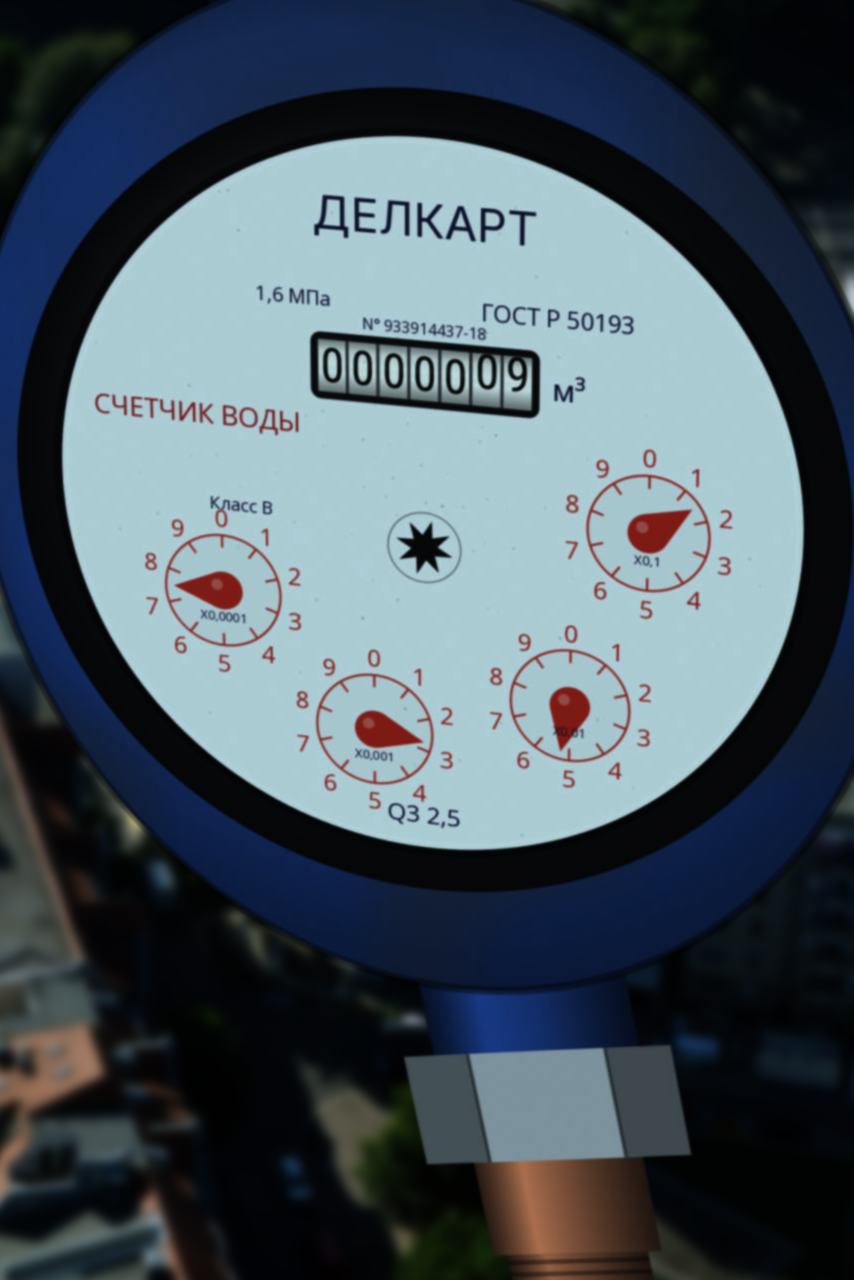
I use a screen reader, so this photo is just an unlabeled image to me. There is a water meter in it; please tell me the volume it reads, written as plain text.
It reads 9.1527 m³
